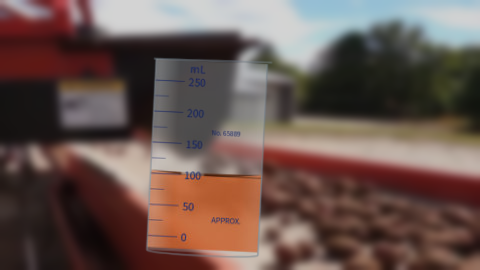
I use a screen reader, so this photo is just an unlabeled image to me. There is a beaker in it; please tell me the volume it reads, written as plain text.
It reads 100 mL
